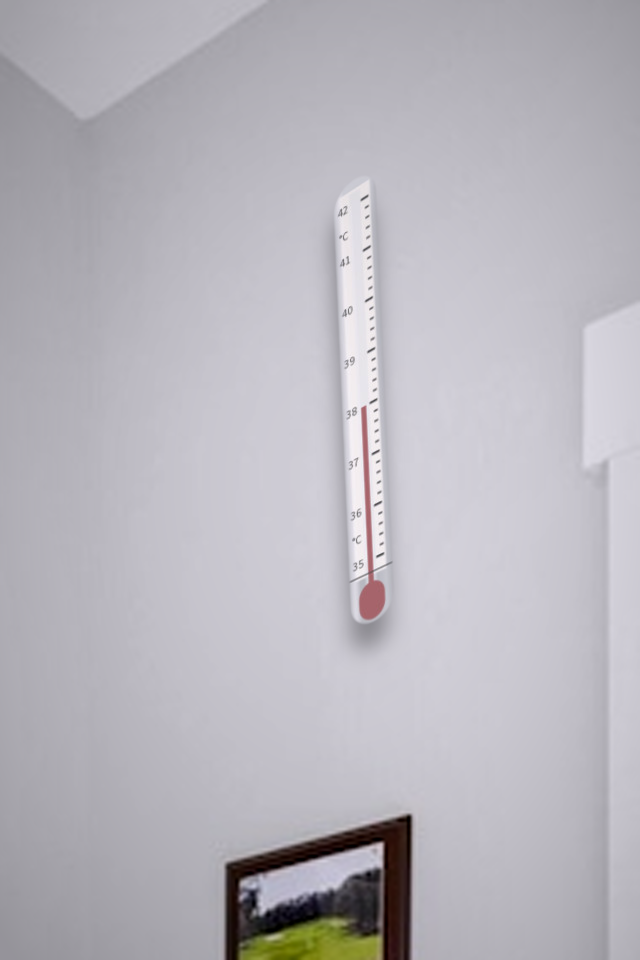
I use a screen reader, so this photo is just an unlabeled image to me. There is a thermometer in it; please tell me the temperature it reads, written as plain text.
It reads 38 °C
